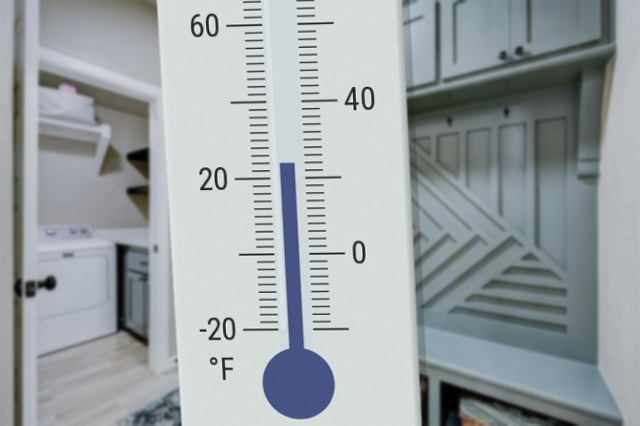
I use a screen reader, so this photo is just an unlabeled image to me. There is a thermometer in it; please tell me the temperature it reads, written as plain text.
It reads 24 °F
